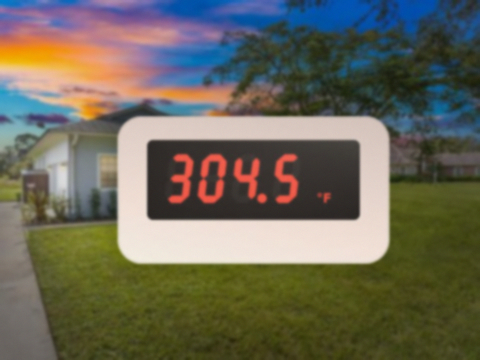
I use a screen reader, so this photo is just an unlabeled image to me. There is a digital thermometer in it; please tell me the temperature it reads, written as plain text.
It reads 304.5 °F
